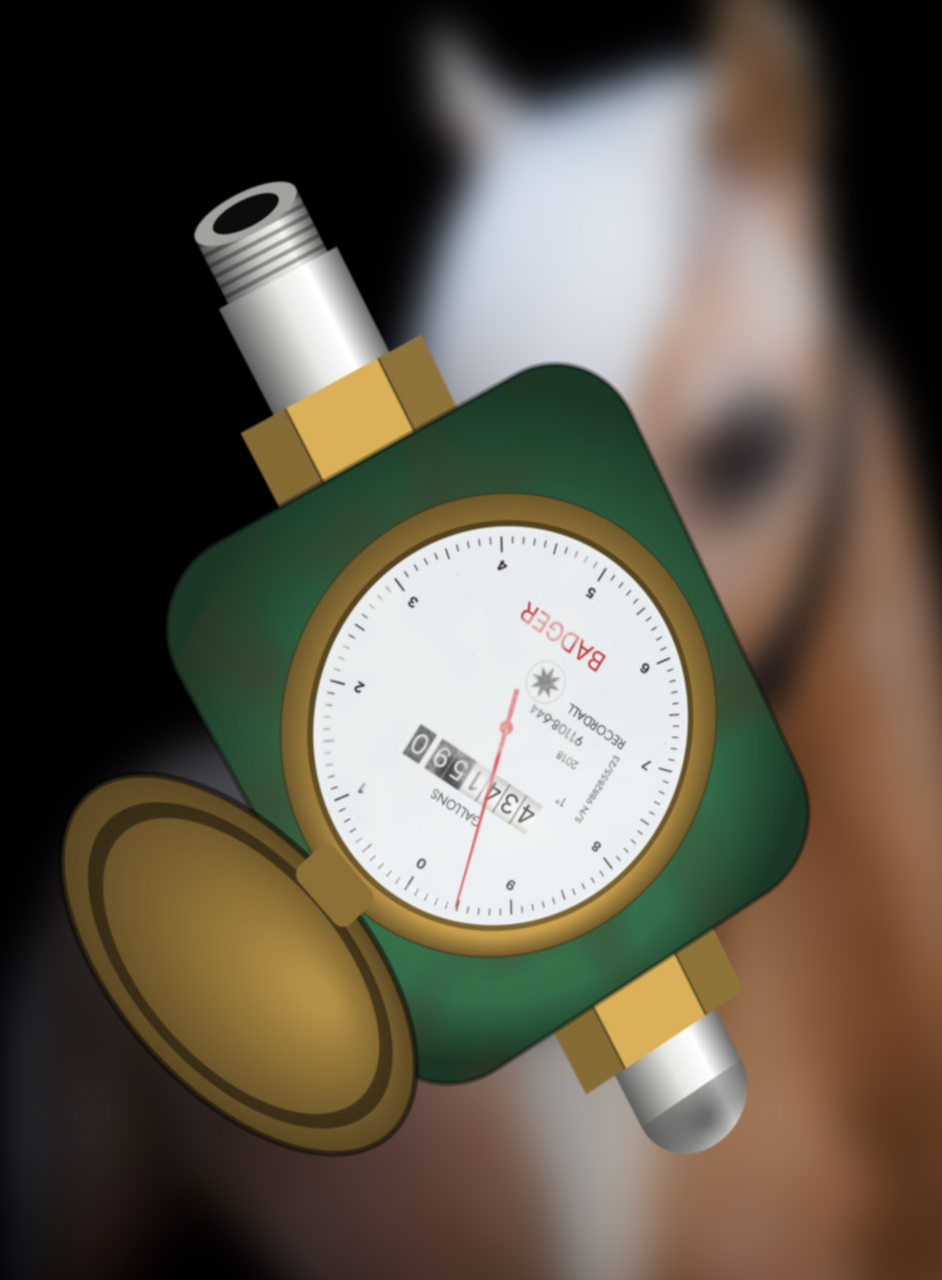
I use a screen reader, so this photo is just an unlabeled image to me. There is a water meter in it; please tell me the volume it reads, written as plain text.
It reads 4341589.5 gal
